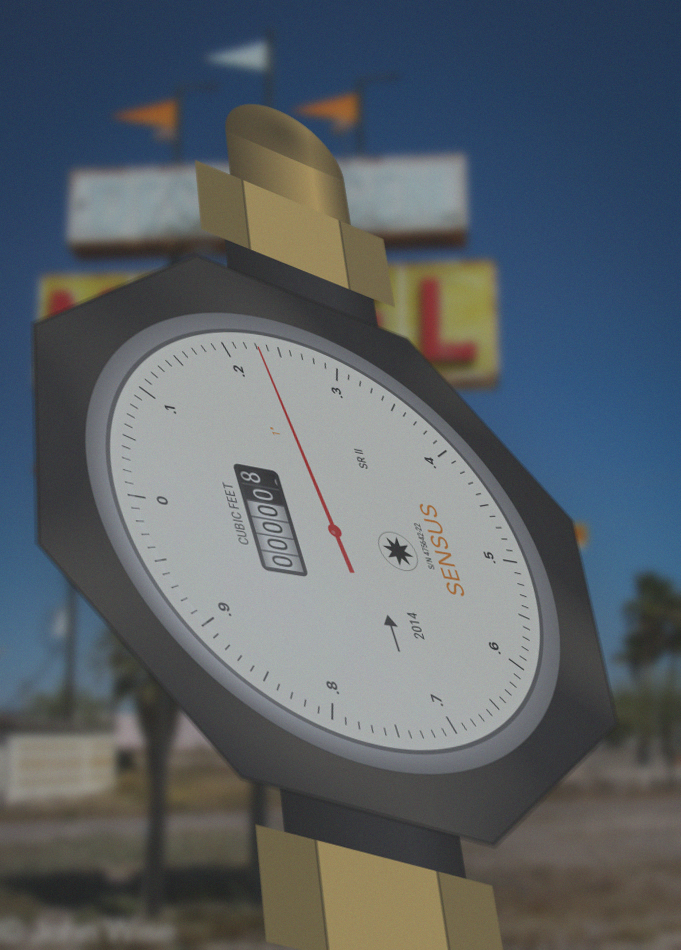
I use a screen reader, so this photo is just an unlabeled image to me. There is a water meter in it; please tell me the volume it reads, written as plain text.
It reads 8.23 ft³
